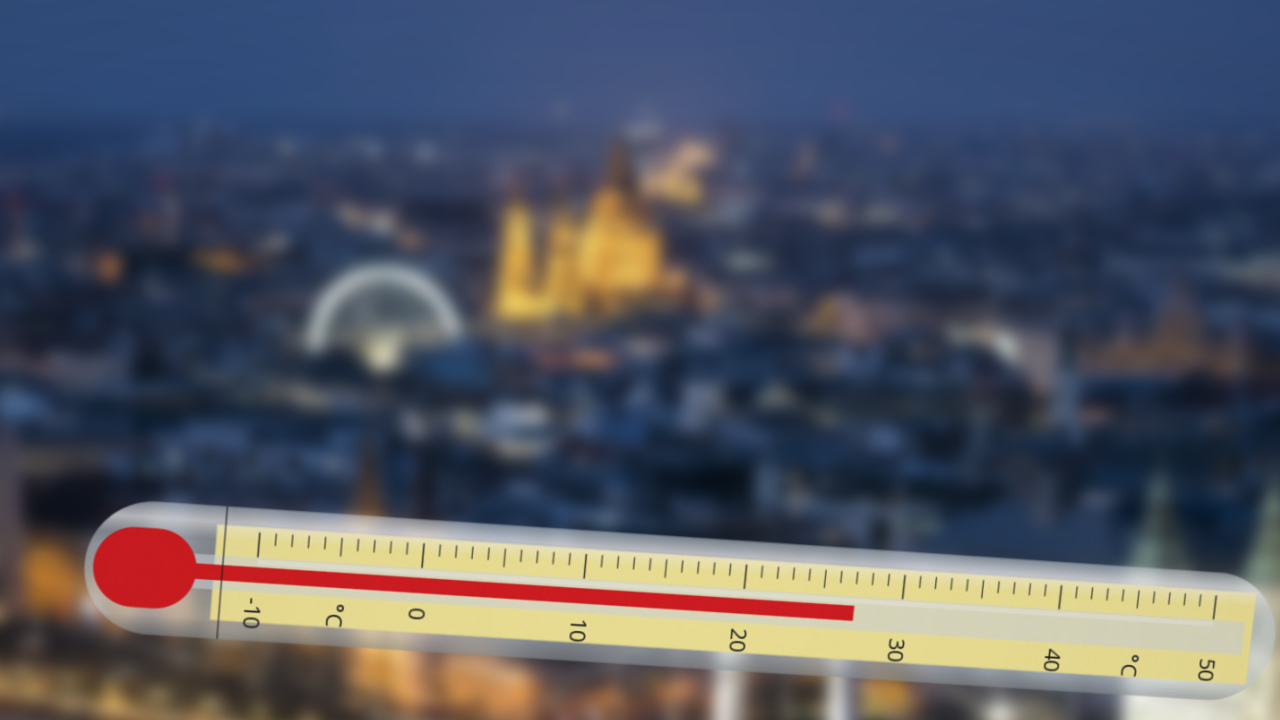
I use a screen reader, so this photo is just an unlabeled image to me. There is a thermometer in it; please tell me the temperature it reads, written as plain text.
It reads 27 °C
